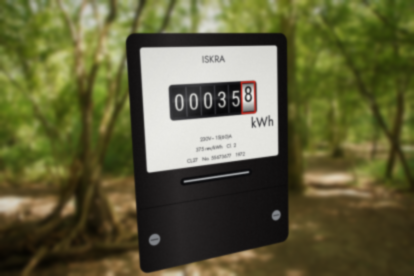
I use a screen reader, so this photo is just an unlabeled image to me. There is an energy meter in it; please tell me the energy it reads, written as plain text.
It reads 35.8 kWh
